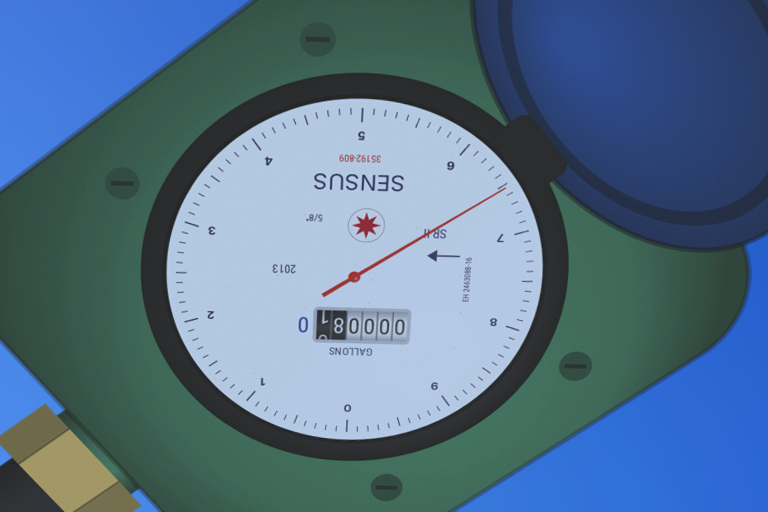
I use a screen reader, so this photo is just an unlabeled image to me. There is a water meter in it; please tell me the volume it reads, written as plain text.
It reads 806.5 gal
